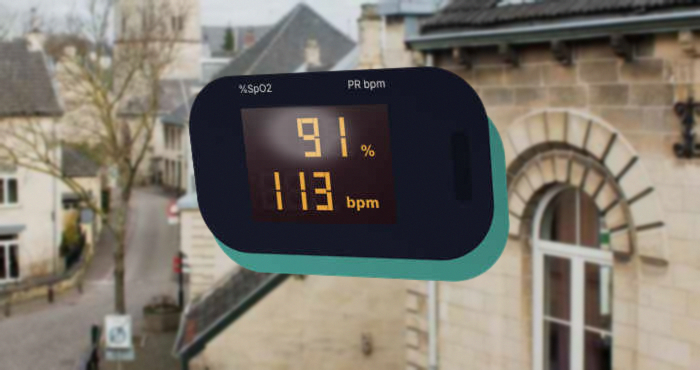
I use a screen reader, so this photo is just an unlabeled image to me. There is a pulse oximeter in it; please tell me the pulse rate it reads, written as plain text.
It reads 113 bpm
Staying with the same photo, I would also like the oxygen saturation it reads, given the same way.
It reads 91 %
